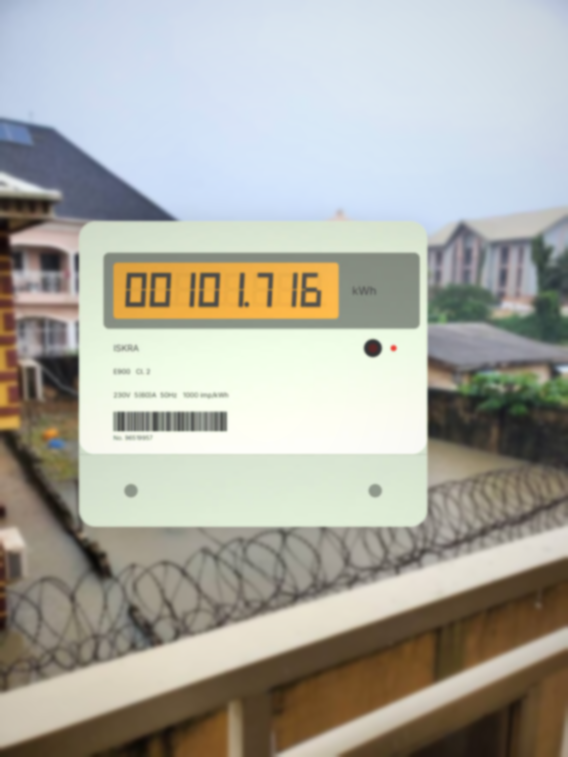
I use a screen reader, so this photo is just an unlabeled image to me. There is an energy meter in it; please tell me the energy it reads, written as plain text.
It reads 101.716 kWh
